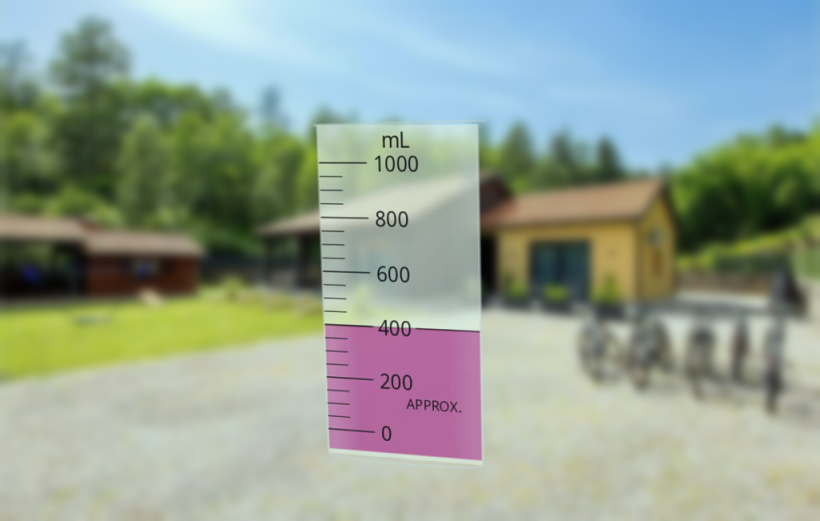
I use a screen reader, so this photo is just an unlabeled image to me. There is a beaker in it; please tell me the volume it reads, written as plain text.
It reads 400 mL
